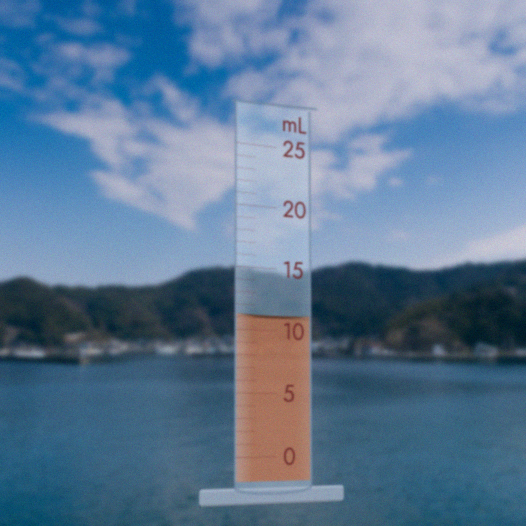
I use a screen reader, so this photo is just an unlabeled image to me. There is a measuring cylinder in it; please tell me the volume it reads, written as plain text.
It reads 11 mL
